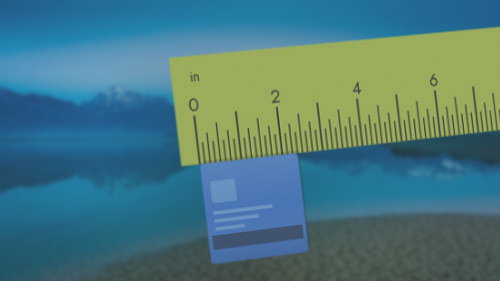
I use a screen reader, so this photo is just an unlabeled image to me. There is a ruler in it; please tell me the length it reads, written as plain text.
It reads 2.375 in
